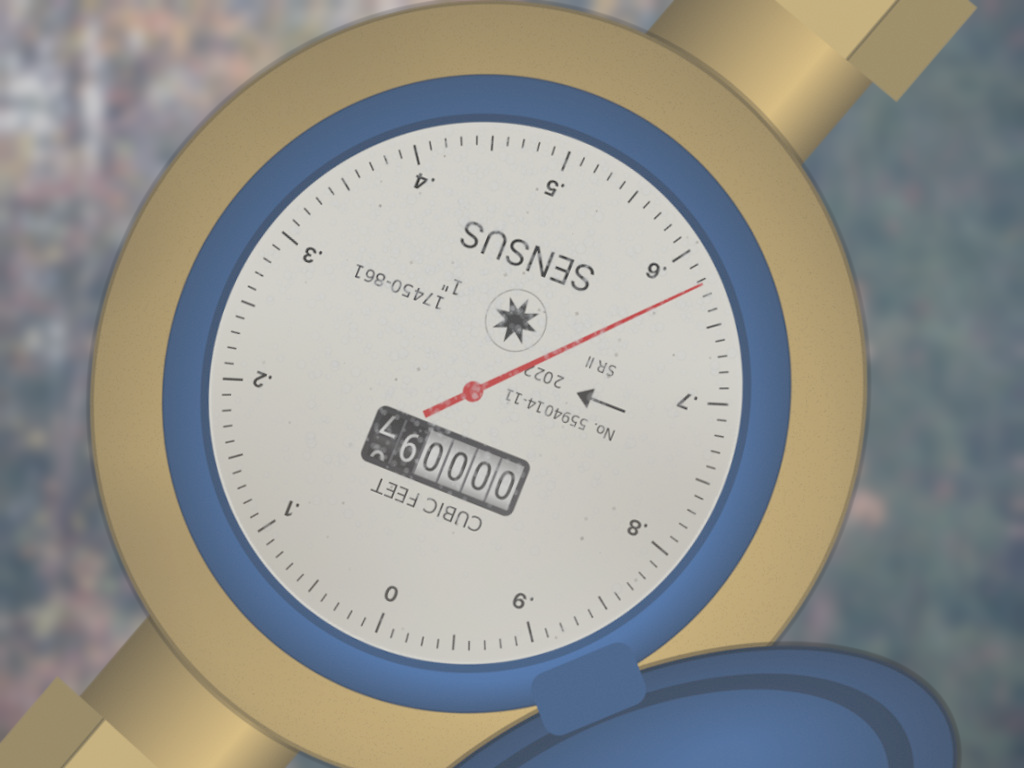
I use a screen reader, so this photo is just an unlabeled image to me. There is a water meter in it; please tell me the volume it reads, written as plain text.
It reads 96.62 ft³
